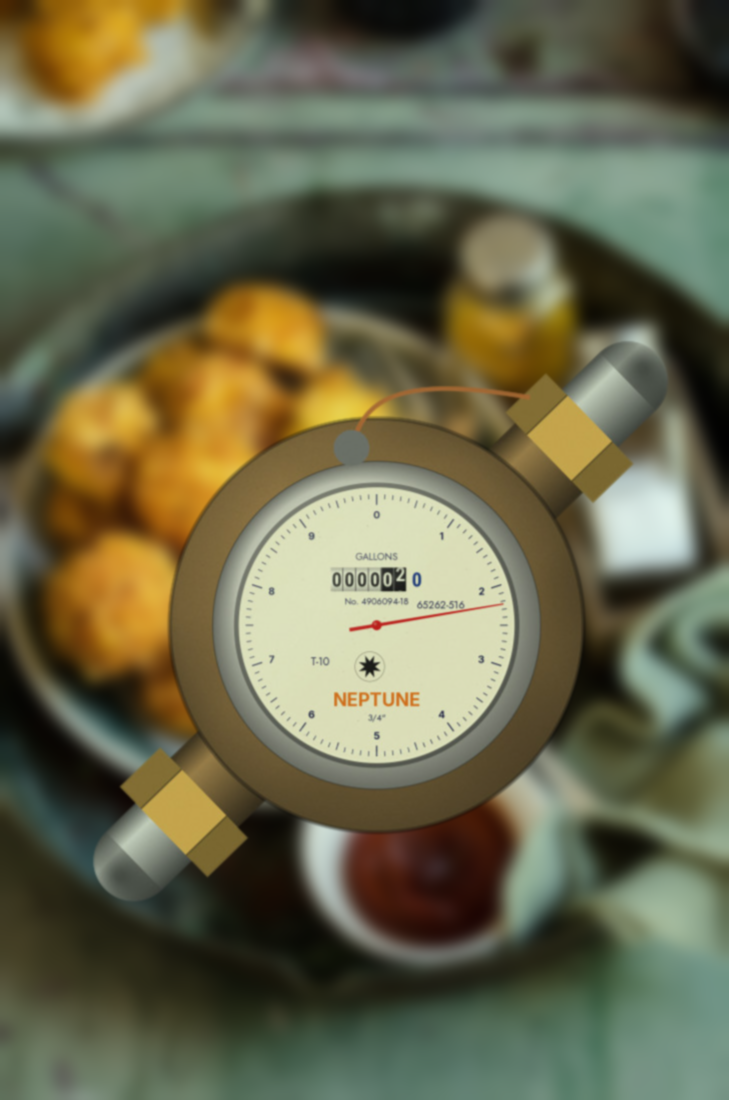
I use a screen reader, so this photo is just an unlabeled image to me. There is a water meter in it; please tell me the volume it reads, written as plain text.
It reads 22.2 gal
